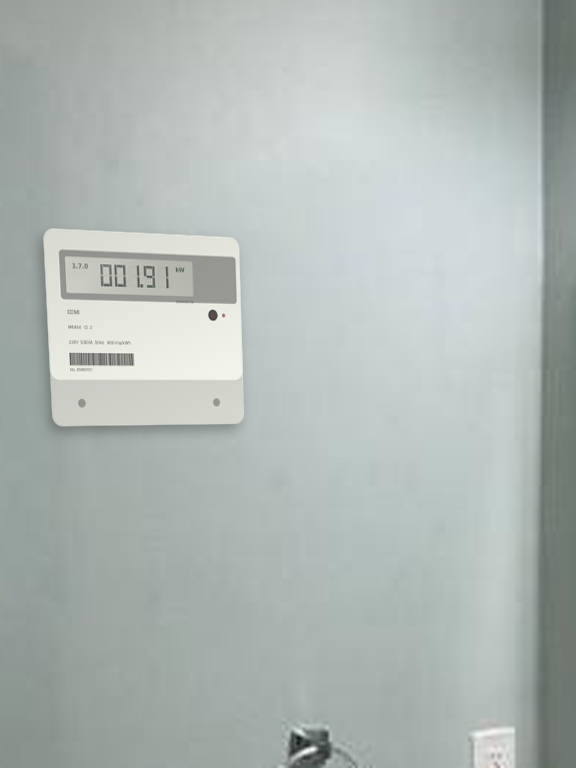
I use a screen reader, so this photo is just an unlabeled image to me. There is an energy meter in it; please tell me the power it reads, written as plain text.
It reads 1.91 kW
